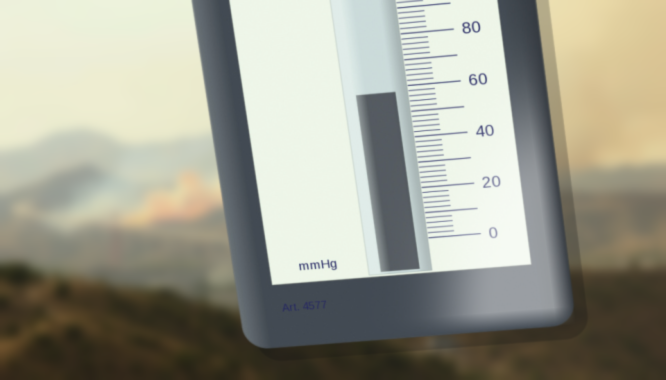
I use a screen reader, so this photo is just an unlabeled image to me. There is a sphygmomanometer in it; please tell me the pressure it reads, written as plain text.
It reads 58 mmHg
